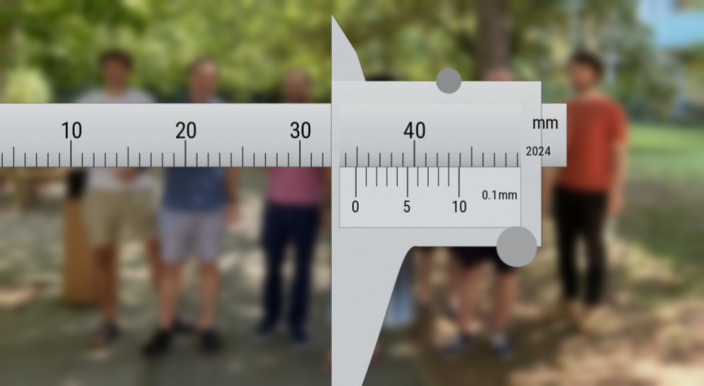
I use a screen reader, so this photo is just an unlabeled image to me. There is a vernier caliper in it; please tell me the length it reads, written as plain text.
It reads 34.9 mm
